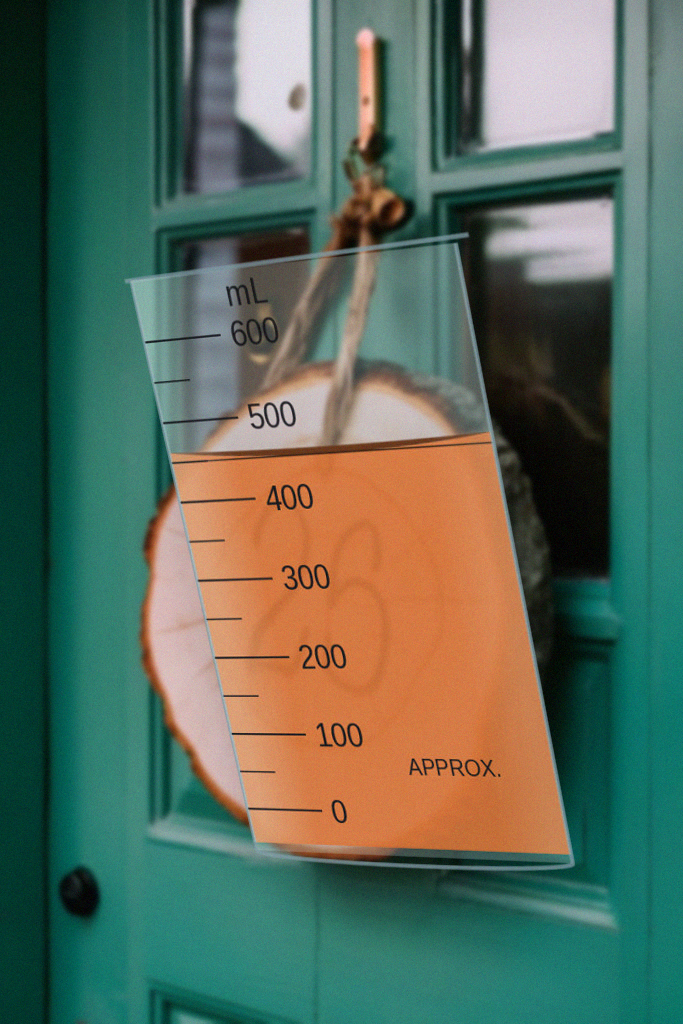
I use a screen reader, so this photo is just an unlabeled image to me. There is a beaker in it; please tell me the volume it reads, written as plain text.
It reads 450 mL
